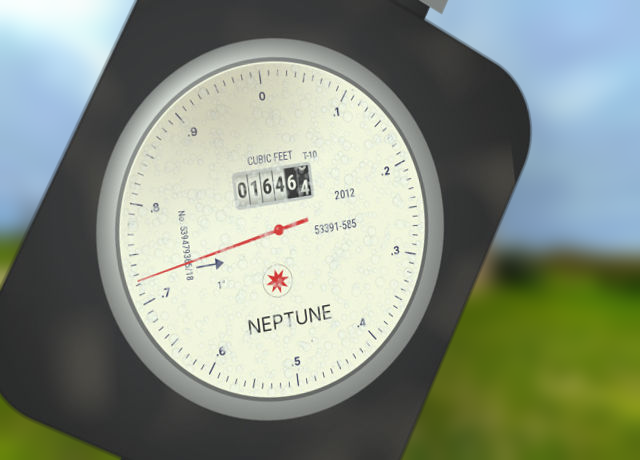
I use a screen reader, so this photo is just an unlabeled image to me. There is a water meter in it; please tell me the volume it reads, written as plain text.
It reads 16463.72 ft³
